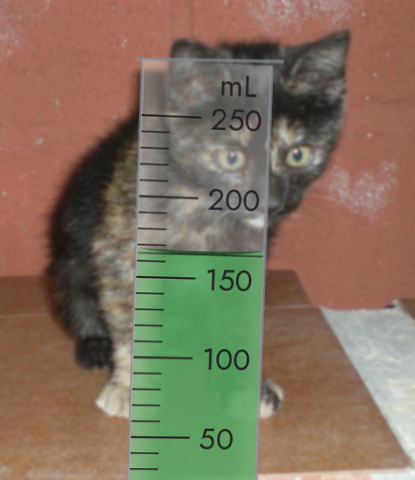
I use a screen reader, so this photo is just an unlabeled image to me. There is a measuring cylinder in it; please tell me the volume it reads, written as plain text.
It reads 165 mL
